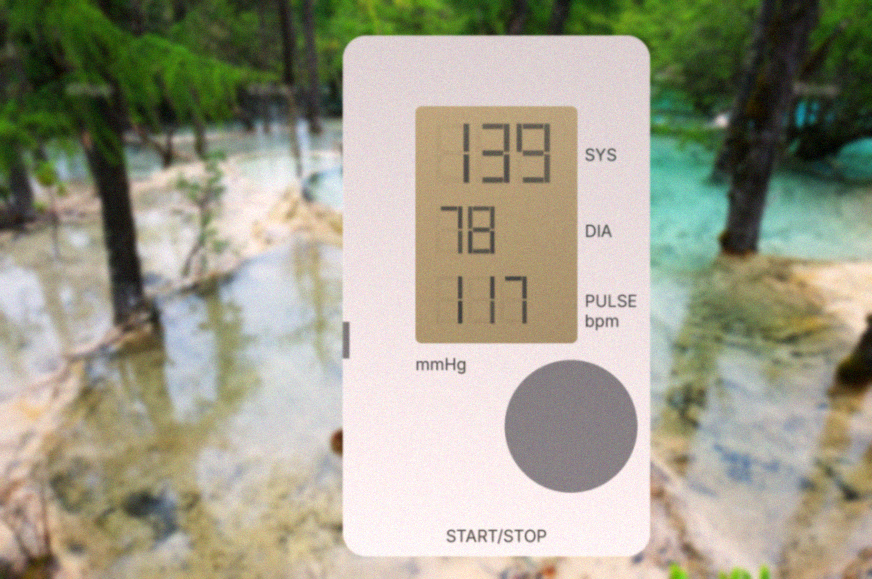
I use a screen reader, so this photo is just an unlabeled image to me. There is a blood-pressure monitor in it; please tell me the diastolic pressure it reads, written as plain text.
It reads 78 mmHg
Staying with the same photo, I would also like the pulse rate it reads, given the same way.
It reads 117 bpm
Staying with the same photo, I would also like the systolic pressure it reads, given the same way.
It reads 139 mmHg
